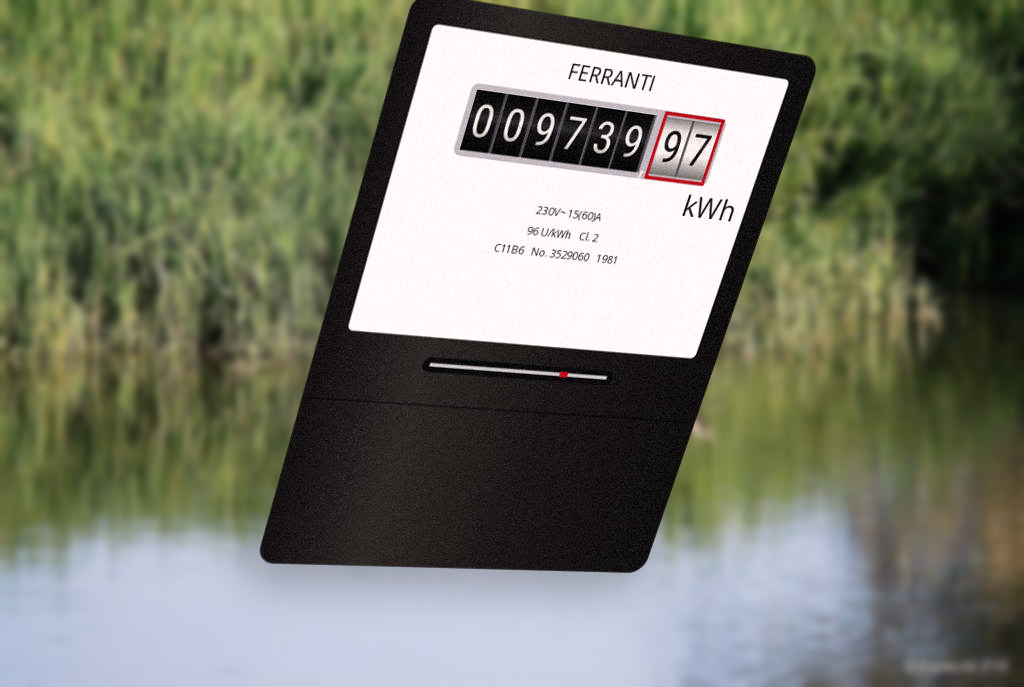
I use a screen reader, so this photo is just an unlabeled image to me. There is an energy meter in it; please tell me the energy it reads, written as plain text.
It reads 9739.97 kWh
